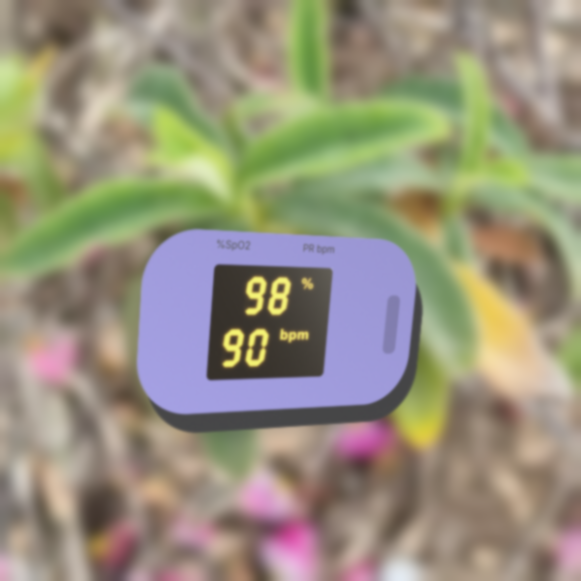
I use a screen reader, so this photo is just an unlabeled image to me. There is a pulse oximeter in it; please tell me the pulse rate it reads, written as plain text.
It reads 90 bpm
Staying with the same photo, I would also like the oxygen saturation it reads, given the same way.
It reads 98 %
